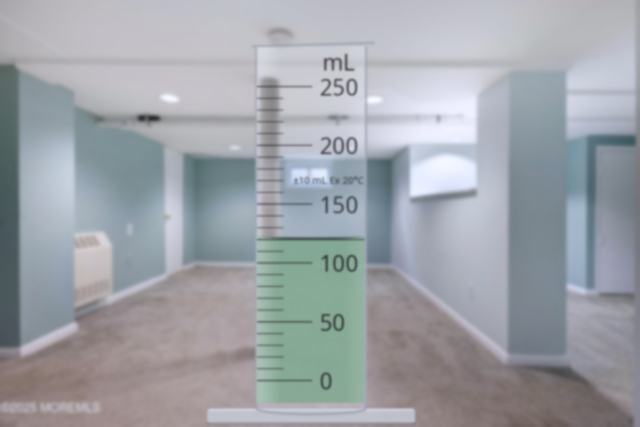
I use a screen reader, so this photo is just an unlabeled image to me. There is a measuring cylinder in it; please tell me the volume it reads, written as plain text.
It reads 120 mL
